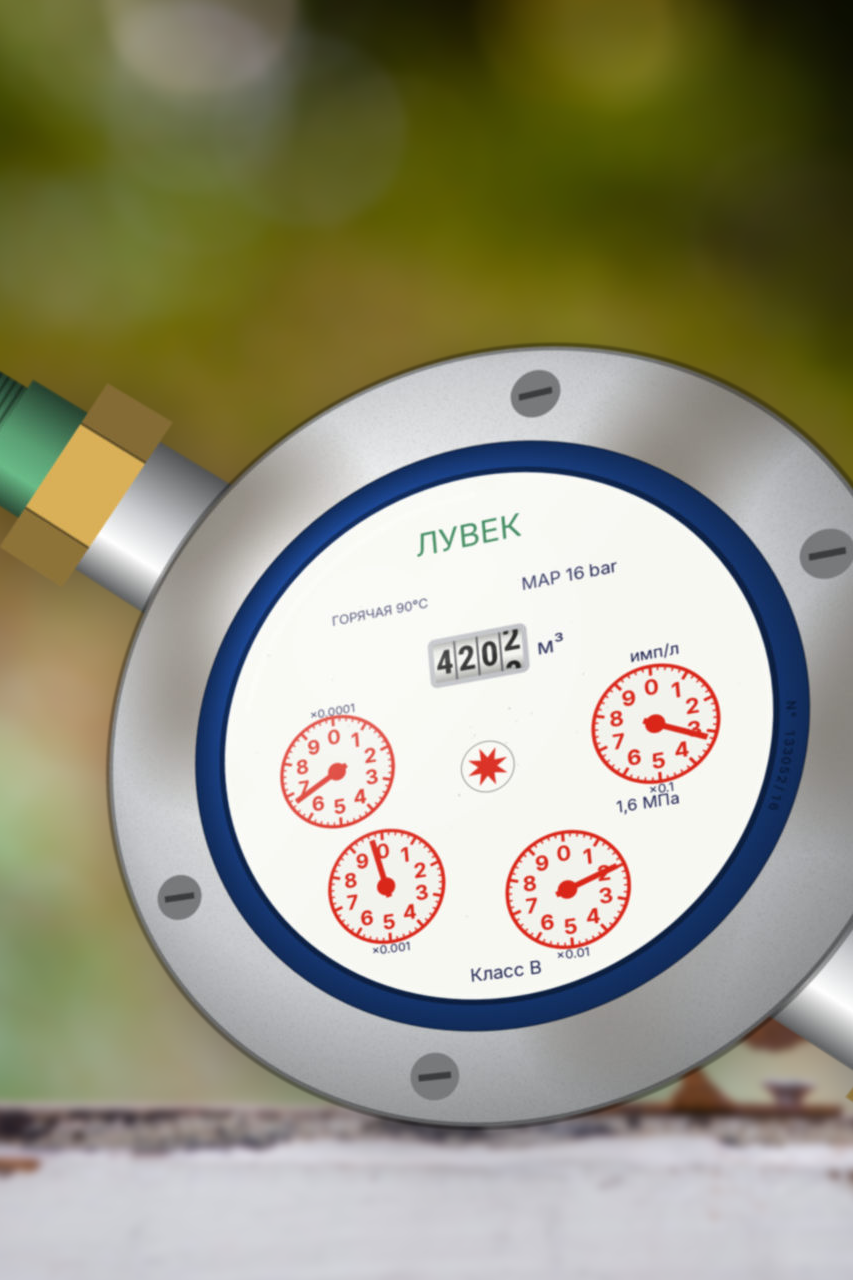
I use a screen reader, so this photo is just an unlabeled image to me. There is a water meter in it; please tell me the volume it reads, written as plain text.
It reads 4202.3196 m³
